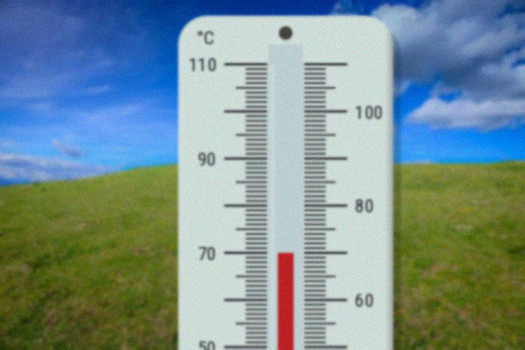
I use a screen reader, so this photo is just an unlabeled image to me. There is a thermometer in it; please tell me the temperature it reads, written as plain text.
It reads 70 °C
